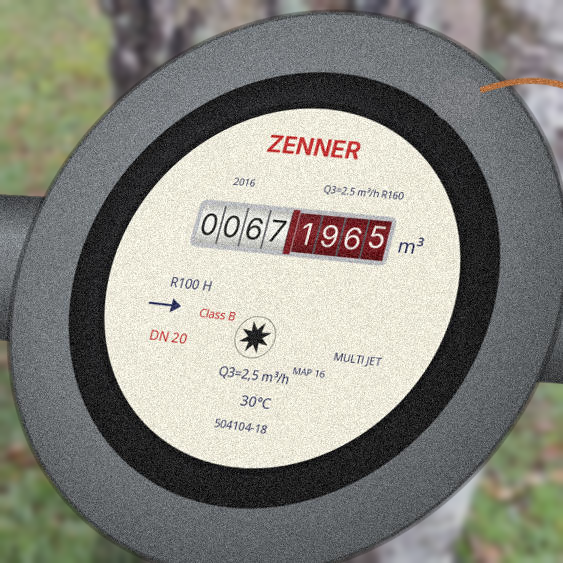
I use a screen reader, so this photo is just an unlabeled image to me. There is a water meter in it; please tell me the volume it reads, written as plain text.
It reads 67.1965 m³
